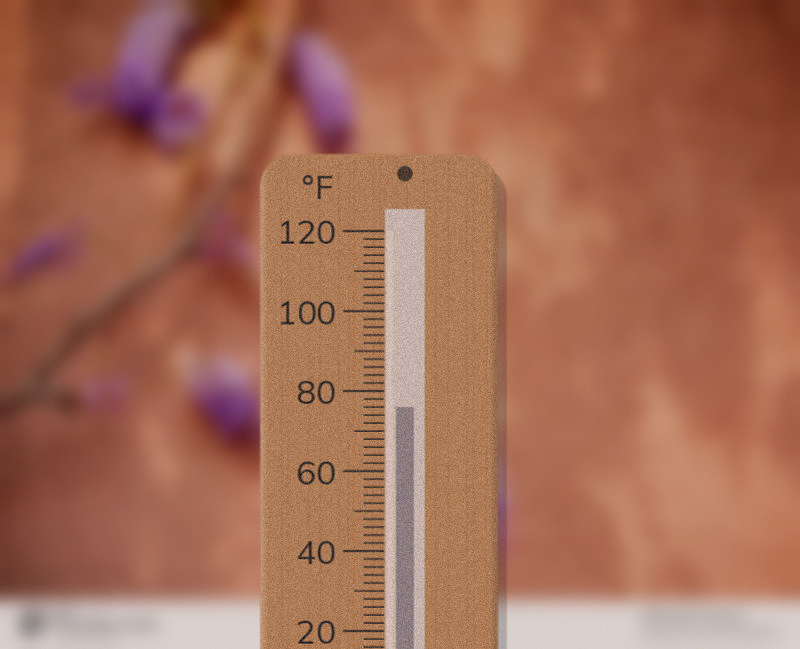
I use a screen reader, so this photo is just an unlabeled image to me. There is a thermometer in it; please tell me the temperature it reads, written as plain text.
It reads 76 °F
